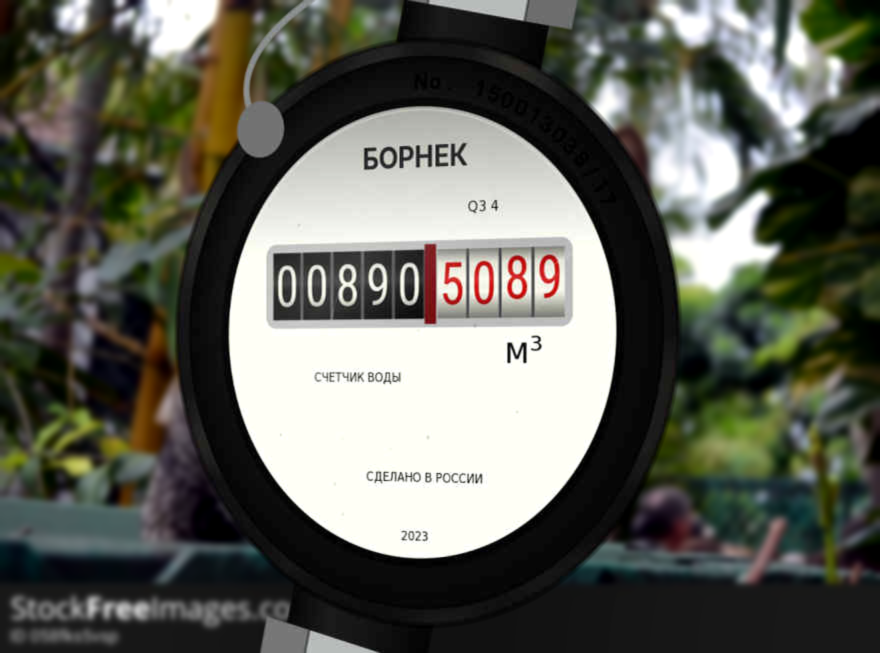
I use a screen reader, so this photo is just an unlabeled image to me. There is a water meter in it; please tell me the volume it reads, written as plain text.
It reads 890.5089 m³
